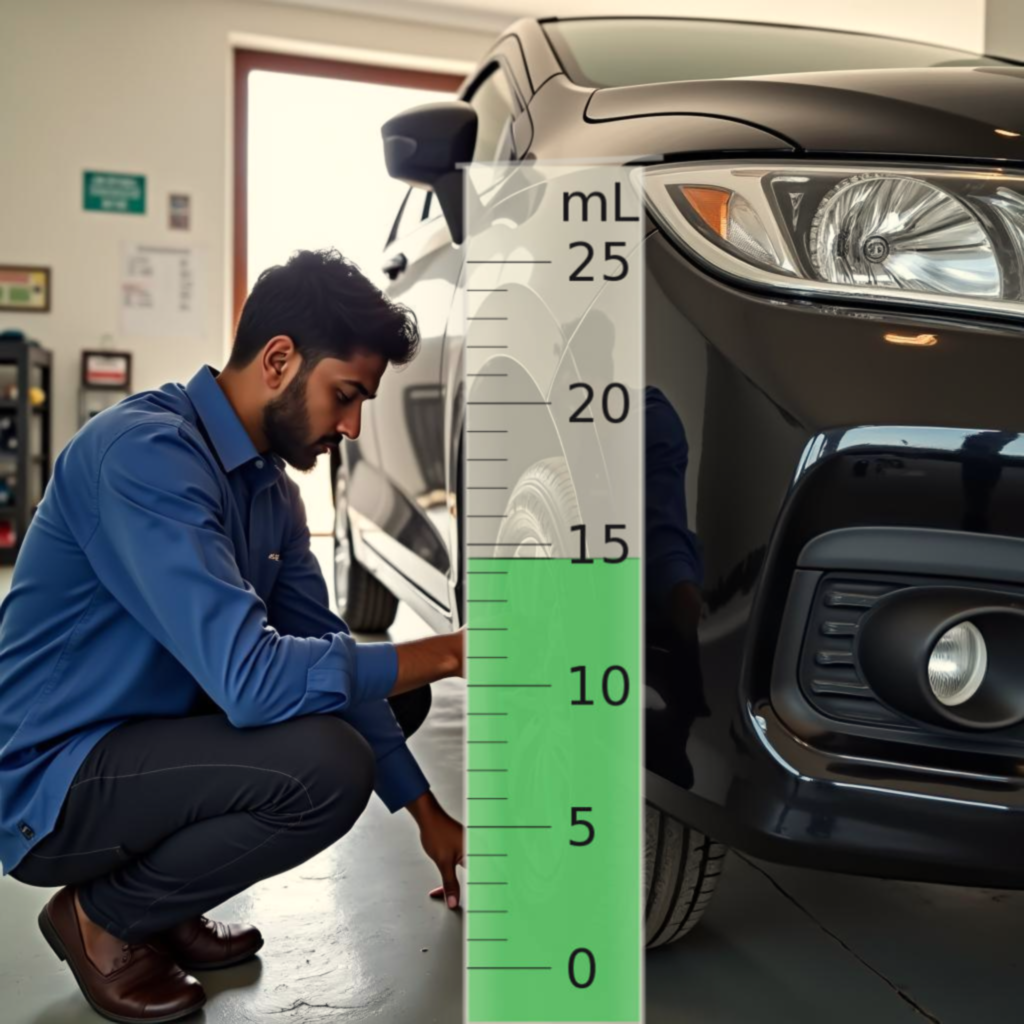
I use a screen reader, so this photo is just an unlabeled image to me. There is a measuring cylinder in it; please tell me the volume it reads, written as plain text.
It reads 14.5 mL
